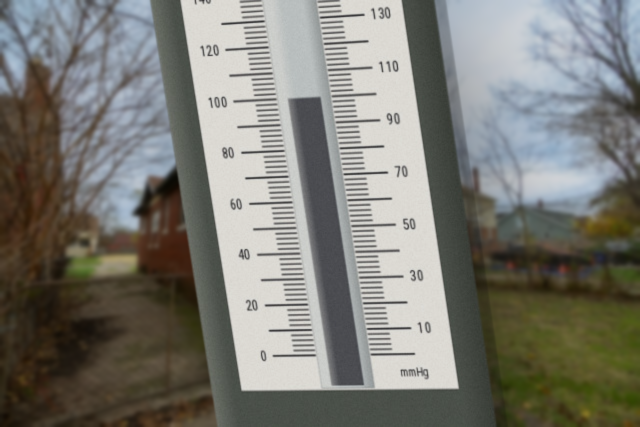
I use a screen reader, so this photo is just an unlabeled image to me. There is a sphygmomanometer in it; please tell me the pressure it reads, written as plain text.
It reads 100 mmHg
